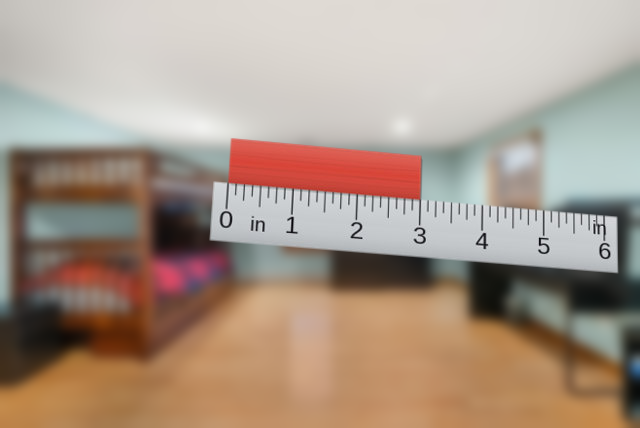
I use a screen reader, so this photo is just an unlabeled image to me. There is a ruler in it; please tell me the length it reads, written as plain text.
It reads 3 in
